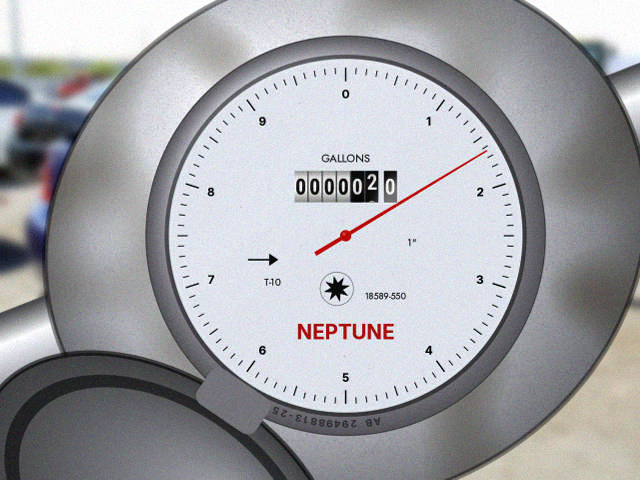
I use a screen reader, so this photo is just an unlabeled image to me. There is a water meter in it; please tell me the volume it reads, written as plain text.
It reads 21.6 gal
